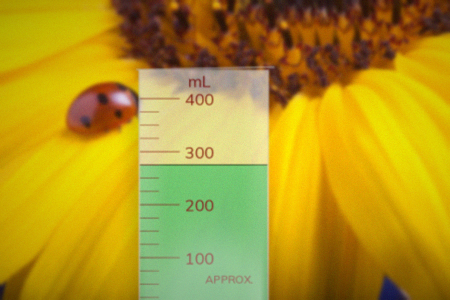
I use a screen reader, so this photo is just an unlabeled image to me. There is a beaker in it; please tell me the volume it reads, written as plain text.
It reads 275 mL
